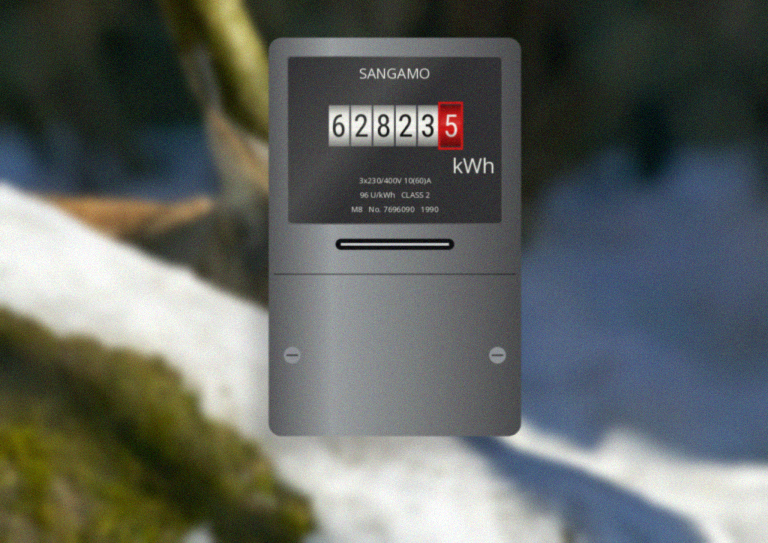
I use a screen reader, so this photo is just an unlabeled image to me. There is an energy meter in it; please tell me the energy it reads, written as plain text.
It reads 62823.5 kWh
